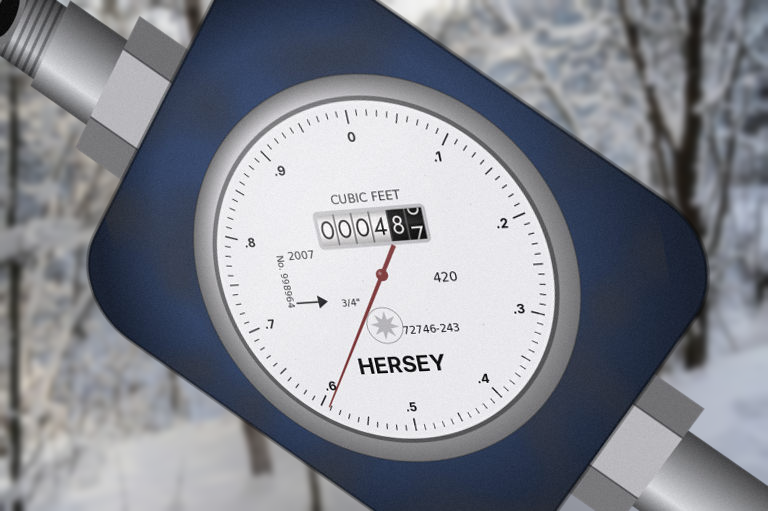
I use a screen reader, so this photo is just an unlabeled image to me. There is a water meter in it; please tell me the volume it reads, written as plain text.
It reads 486.59 ft³
